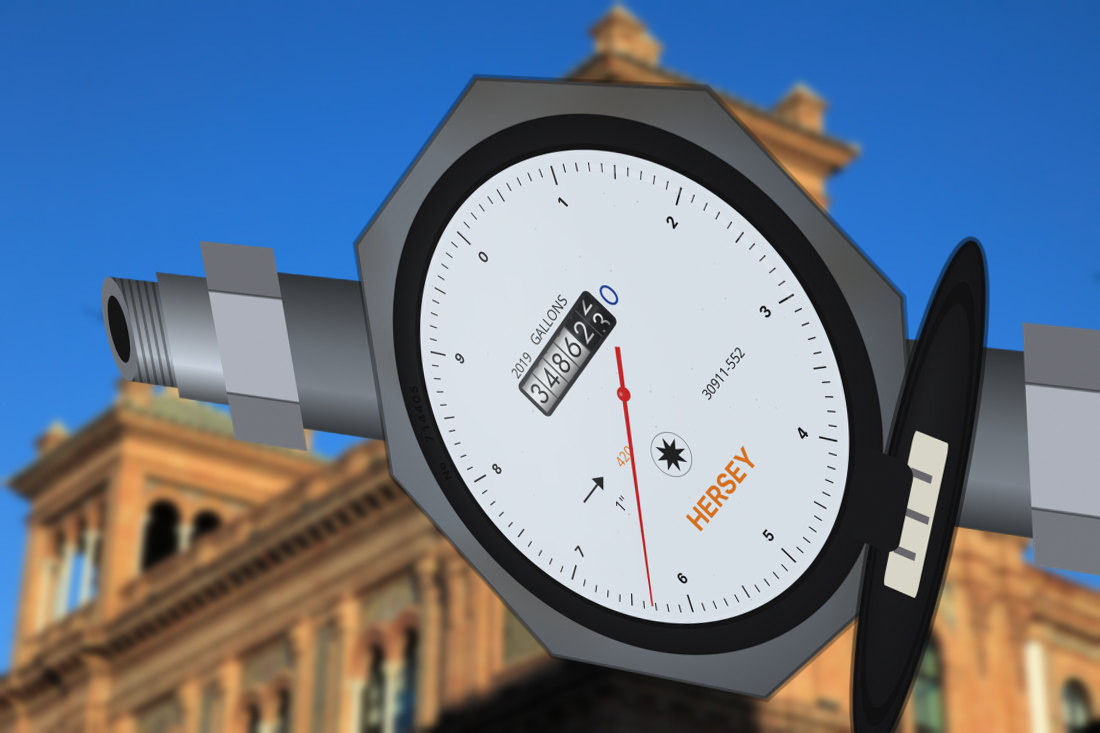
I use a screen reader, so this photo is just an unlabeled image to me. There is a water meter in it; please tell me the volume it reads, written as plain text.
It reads 3486226.3 gal
